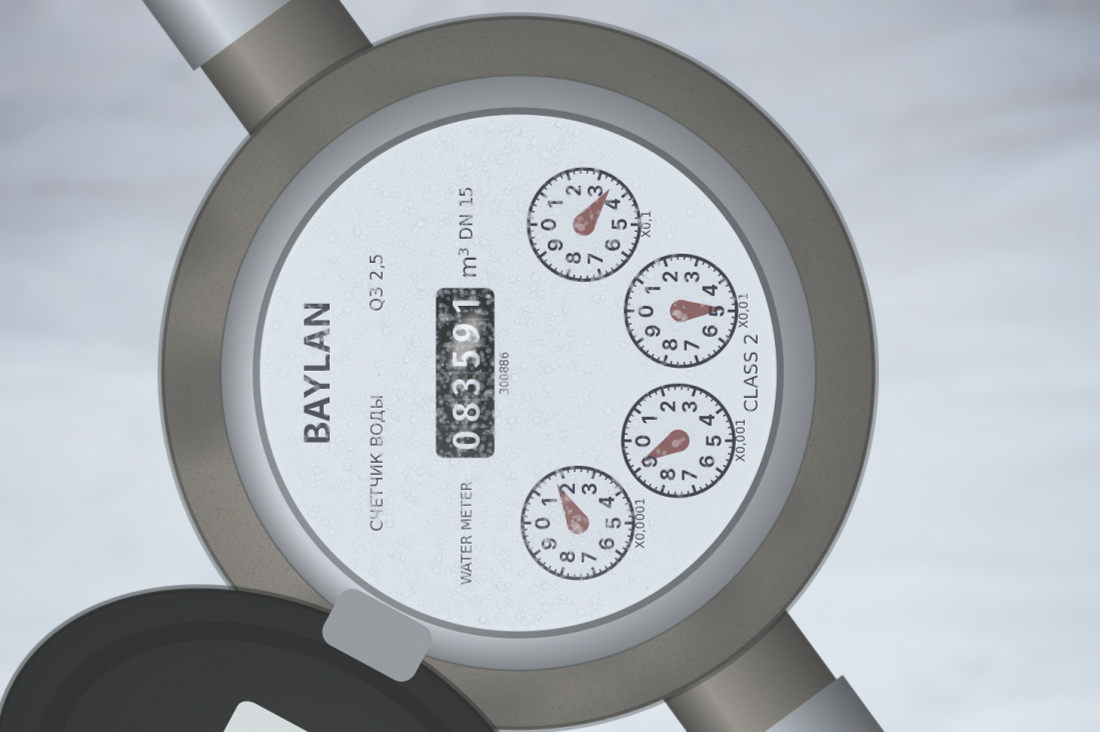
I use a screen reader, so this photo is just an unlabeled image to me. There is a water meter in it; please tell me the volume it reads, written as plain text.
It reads 83591.3491 m³
